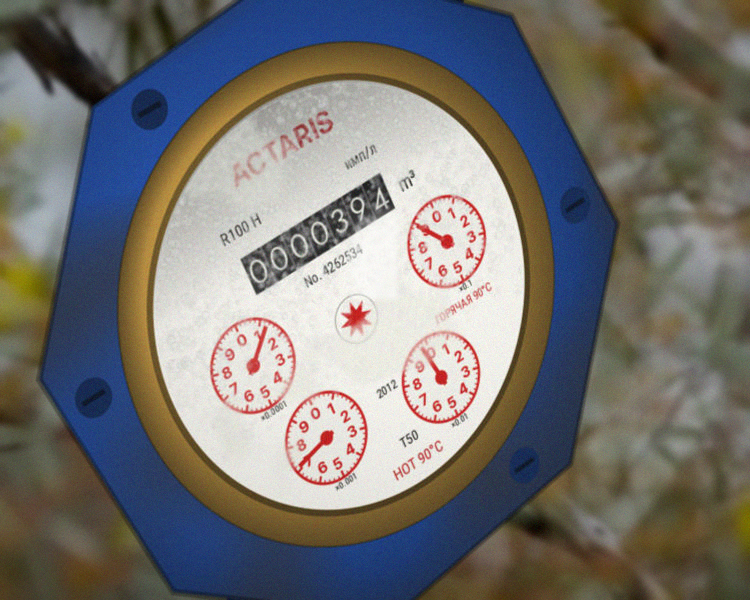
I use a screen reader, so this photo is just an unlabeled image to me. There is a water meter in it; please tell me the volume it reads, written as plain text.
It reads 393.8971 m³
